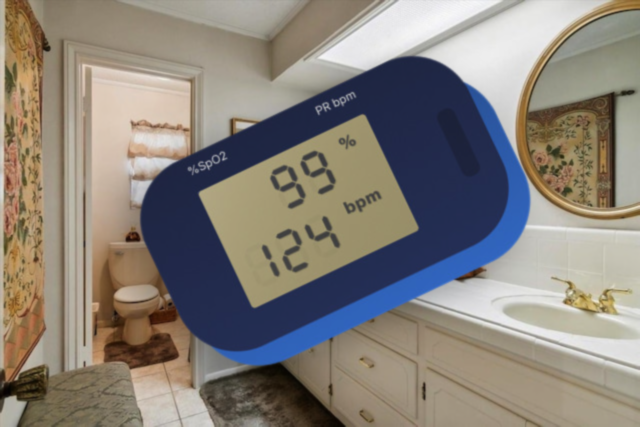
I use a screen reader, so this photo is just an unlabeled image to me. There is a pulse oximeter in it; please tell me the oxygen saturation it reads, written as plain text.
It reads 99 %
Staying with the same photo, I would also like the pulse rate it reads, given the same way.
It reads 124 bpm
